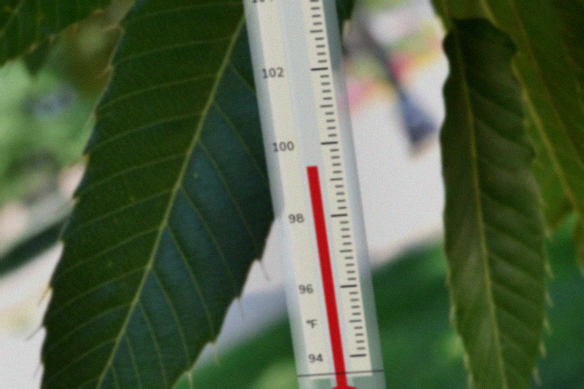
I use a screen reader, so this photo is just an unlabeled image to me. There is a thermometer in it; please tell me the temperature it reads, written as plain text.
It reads 99.4 °F
